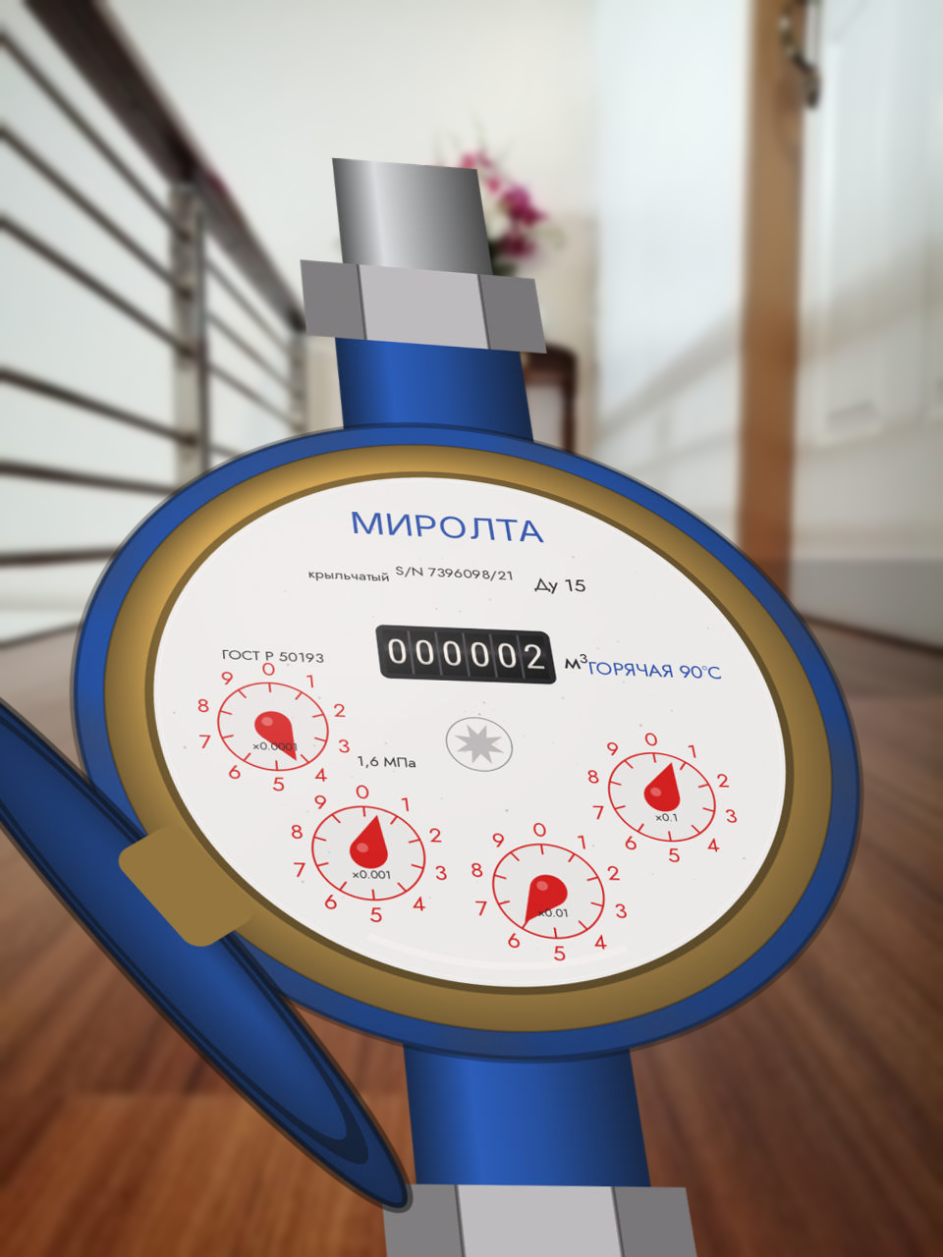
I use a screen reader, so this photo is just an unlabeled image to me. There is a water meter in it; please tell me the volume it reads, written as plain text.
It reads 2.0604 m³
